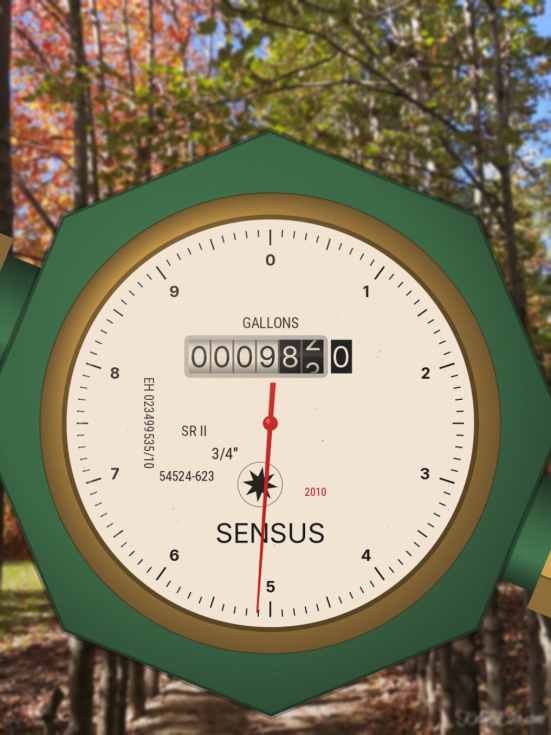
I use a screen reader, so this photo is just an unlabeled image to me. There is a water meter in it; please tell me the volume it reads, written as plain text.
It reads 9825.1 gal
